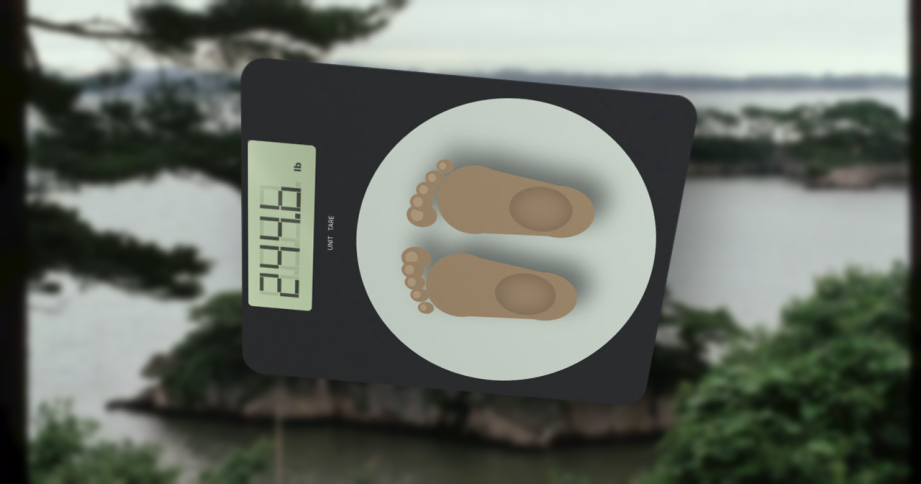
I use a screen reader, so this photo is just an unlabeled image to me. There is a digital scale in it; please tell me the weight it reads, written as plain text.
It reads 244.6 lb
